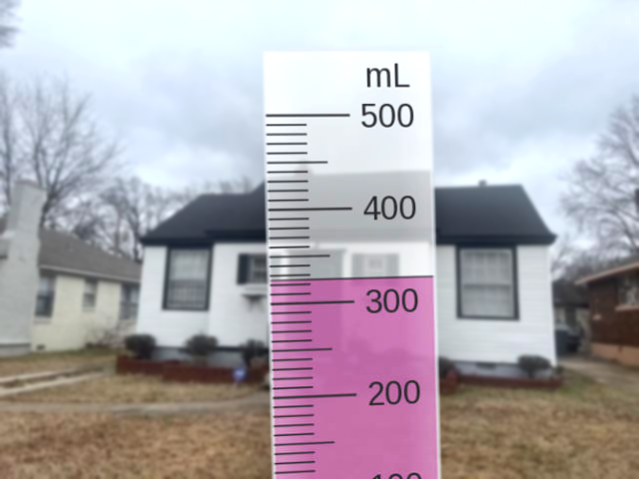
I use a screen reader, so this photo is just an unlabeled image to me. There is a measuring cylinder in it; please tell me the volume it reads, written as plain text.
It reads 325 mL
